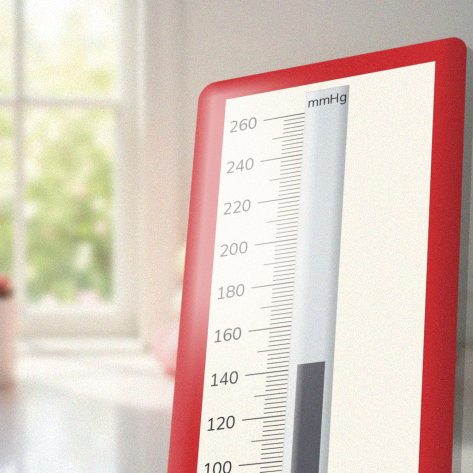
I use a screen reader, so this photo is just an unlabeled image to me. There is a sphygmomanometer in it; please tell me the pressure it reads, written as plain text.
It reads 142 mmHg
